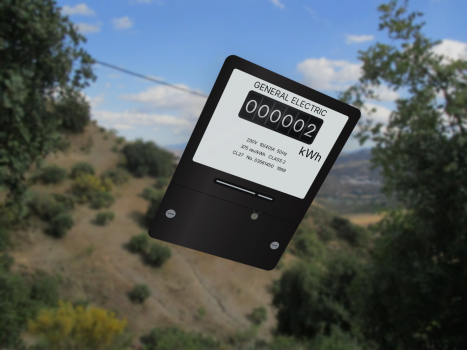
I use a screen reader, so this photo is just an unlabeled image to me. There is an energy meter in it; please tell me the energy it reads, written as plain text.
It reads 2 kWh
